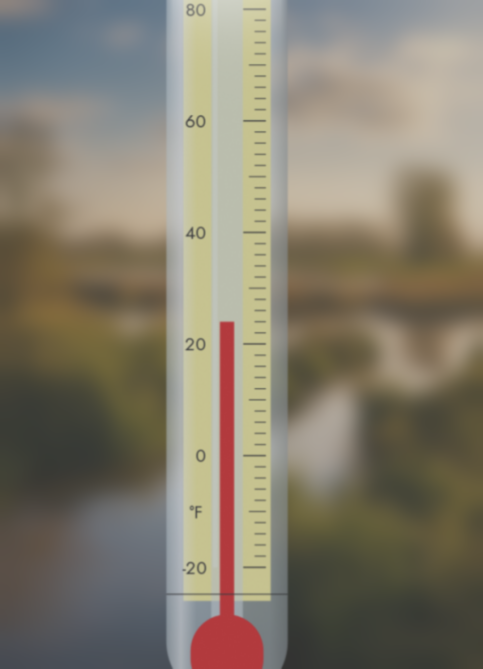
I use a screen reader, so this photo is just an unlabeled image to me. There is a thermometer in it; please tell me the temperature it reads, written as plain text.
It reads 24 °F
